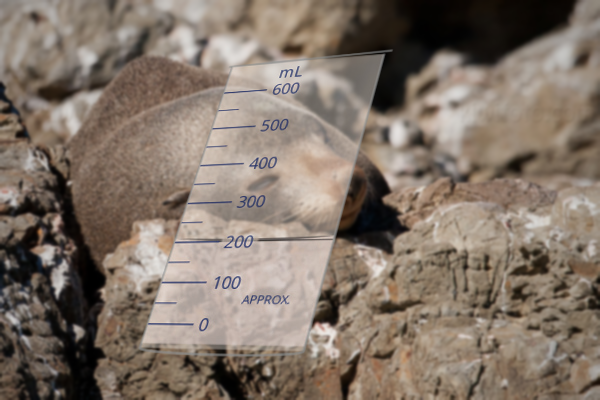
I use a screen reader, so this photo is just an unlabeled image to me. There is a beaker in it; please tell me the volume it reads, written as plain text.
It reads 200 mL
